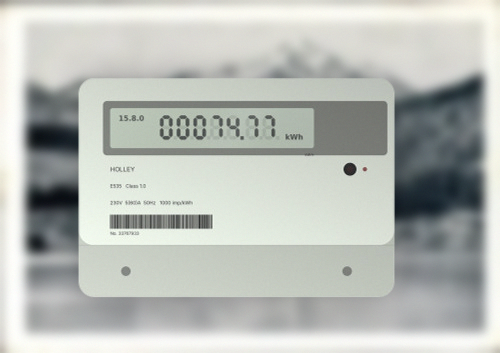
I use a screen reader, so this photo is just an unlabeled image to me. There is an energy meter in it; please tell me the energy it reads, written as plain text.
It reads 74.77 kWh
